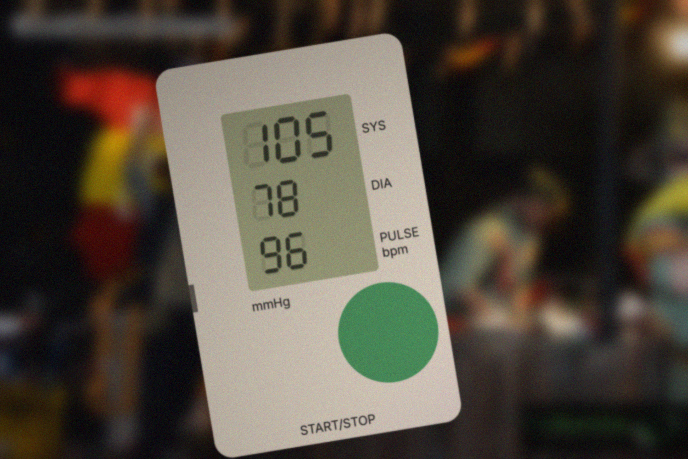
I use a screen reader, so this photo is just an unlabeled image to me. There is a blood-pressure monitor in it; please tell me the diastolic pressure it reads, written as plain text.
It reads 78 mmHg
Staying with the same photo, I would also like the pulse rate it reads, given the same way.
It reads 96 bpm
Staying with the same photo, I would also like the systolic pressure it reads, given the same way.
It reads 105 mmHg
